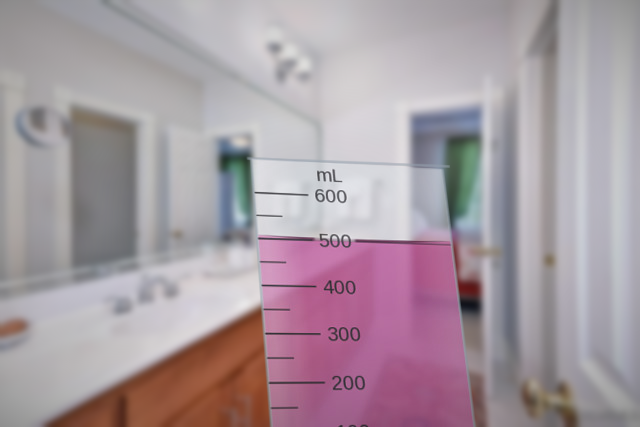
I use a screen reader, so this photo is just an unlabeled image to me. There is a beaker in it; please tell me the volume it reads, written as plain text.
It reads 500 mL
